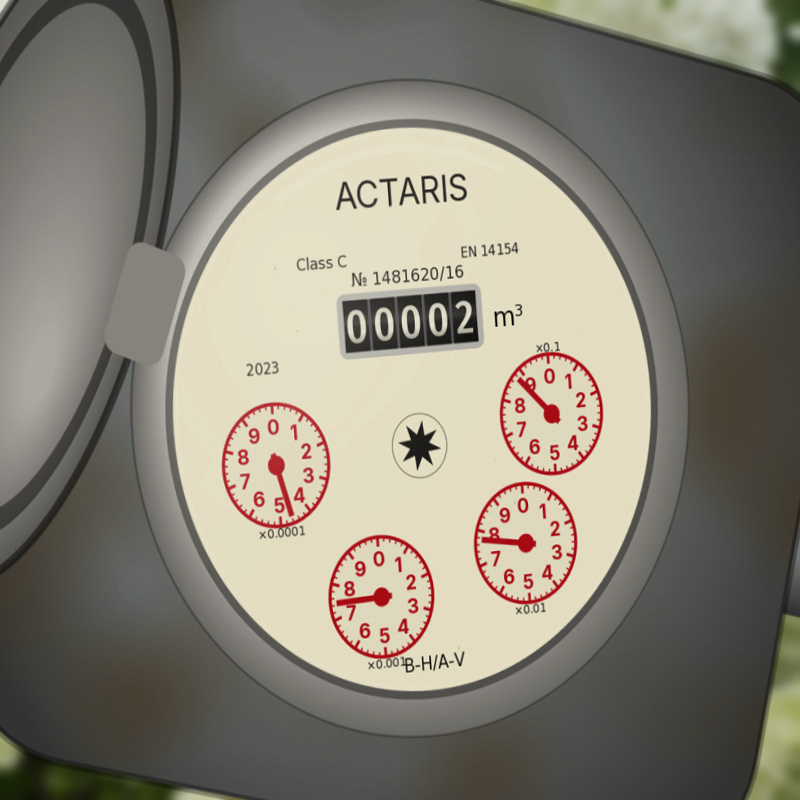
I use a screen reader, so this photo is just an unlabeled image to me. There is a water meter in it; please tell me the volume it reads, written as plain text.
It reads 2.8774 m³
